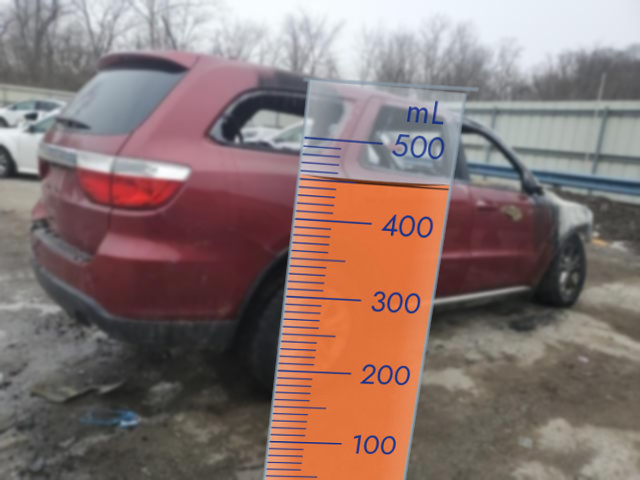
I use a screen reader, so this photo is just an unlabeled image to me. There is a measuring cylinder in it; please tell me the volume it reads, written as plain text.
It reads 450 mL
